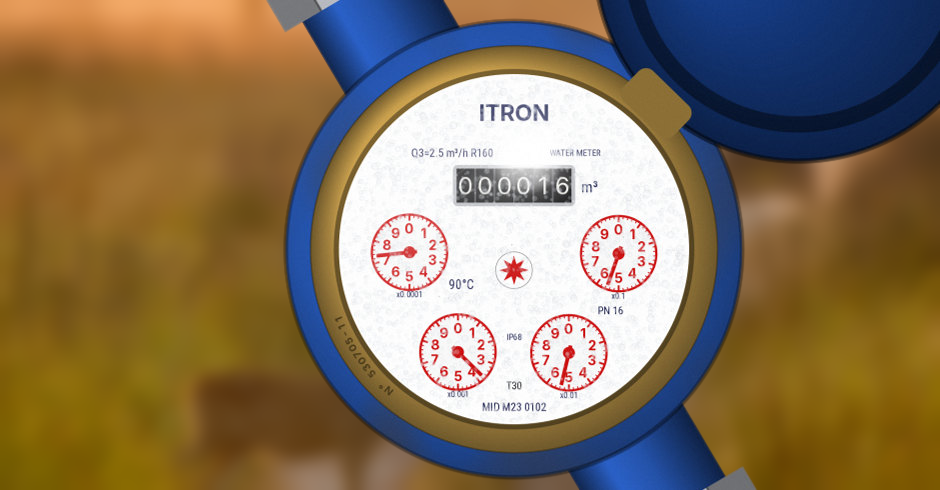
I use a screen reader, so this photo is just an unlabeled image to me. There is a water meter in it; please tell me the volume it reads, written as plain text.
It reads 16.5537 m³
